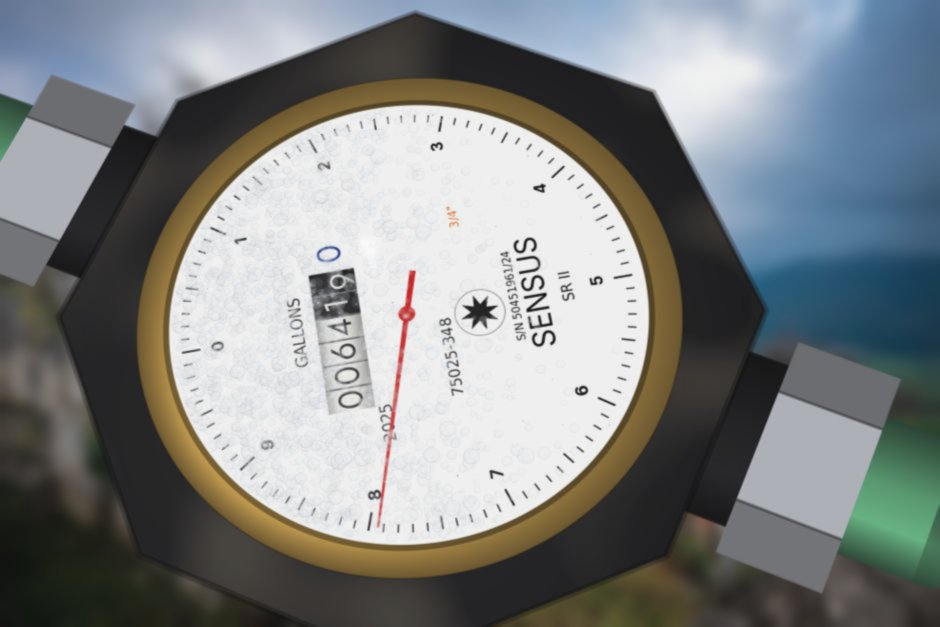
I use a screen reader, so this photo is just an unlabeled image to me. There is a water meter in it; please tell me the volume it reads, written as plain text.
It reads 64187.9 gal
